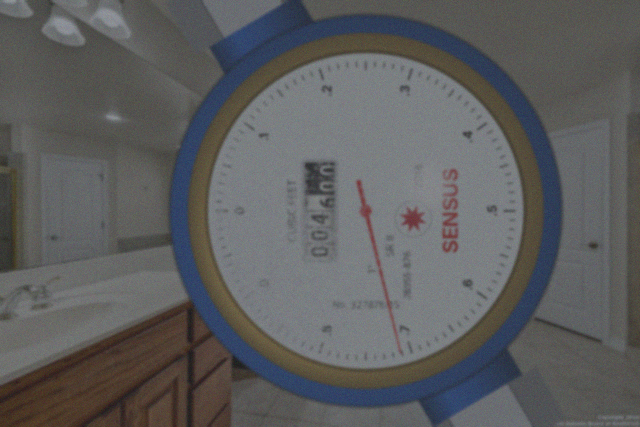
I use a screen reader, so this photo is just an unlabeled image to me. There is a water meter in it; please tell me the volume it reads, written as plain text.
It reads 4599.71 ft³
